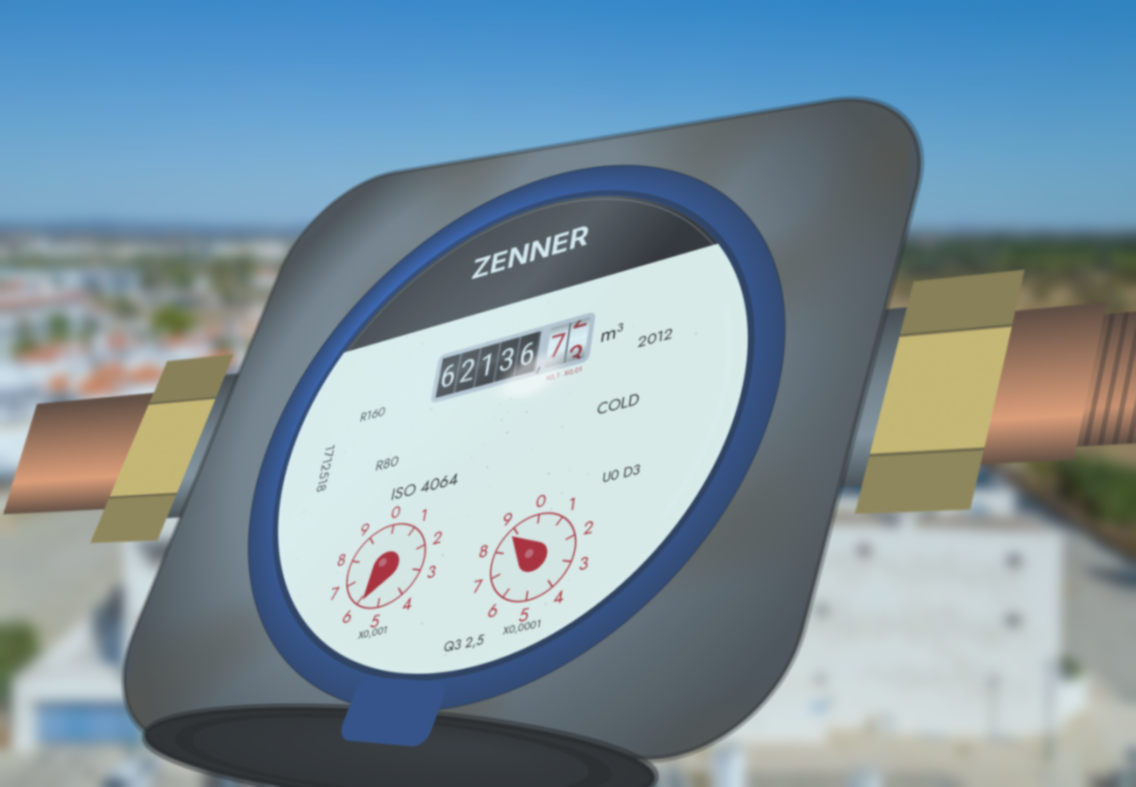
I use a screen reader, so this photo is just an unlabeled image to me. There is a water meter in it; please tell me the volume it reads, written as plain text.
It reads 62136.7258 m³
